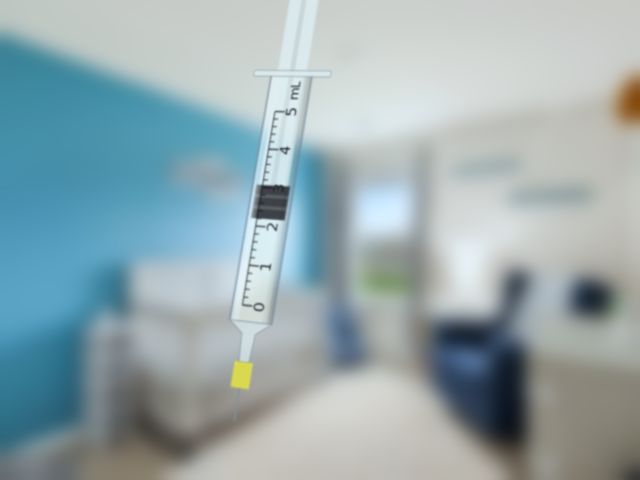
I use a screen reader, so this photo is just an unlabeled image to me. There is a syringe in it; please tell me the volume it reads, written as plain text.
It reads 2.2 mL
